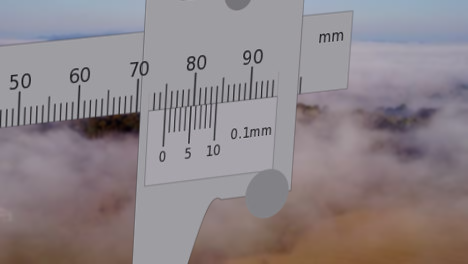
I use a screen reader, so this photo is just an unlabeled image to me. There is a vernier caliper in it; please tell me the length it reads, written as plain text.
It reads 75.0 mm
